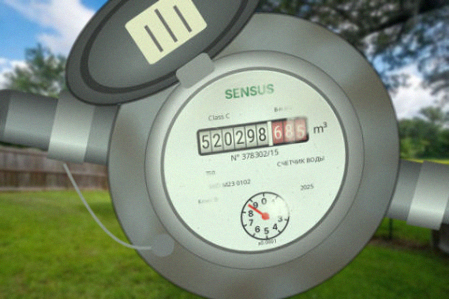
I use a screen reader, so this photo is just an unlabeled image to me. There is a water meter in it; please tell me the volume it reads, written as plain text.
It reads 520298.6848 m³
